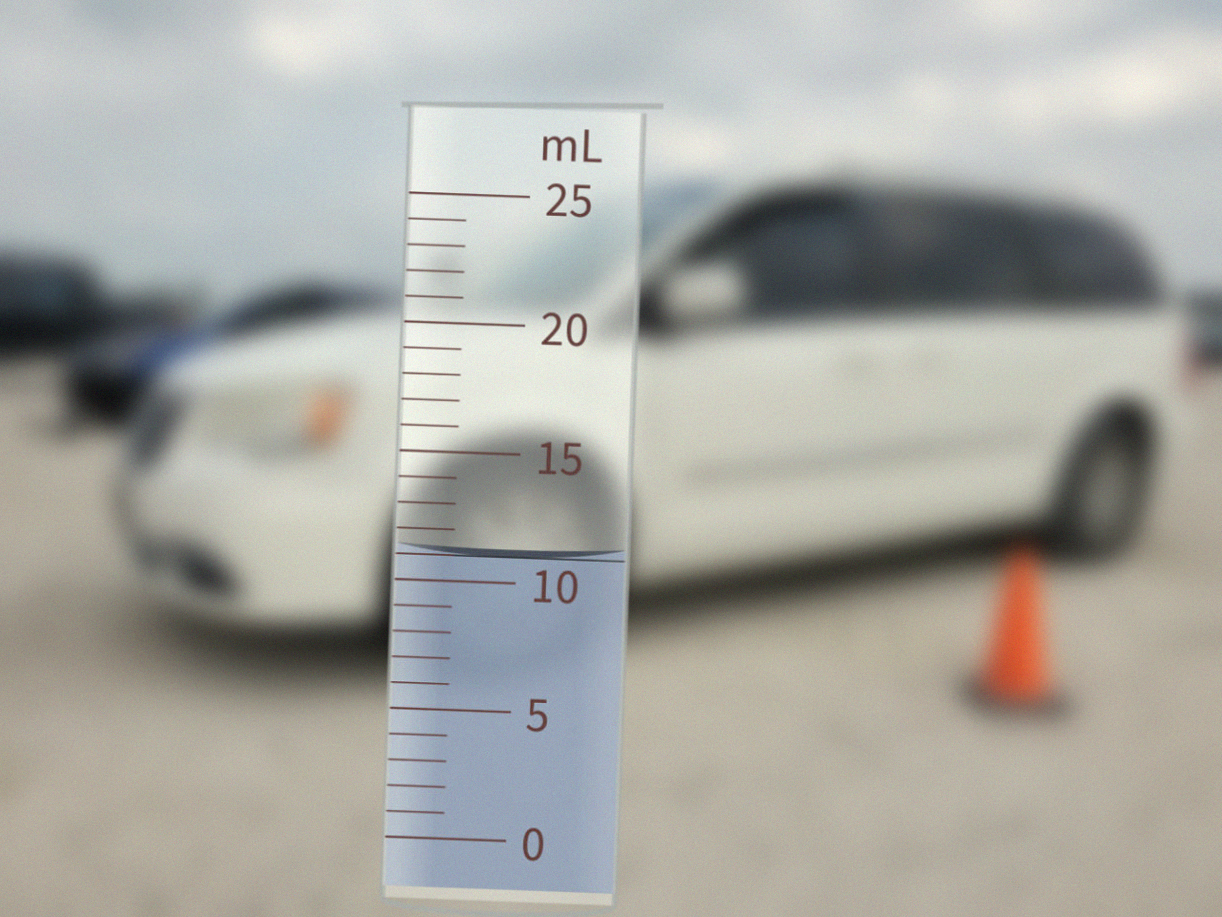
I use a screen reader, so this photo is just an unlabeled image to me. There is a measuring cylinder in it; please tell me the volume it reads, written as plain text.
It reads 11 mL
